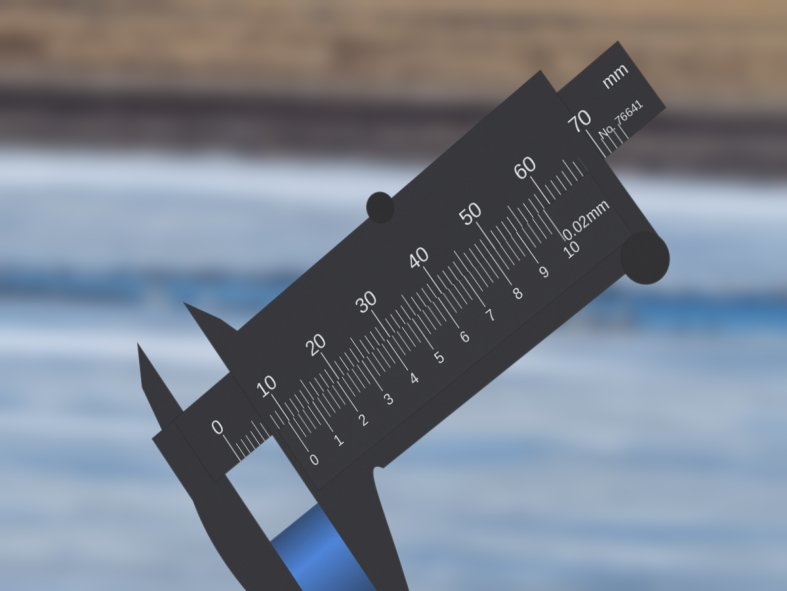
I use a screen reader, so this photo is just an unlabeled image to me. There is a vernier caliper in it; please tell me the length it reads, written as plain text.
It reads 9.8 mm
